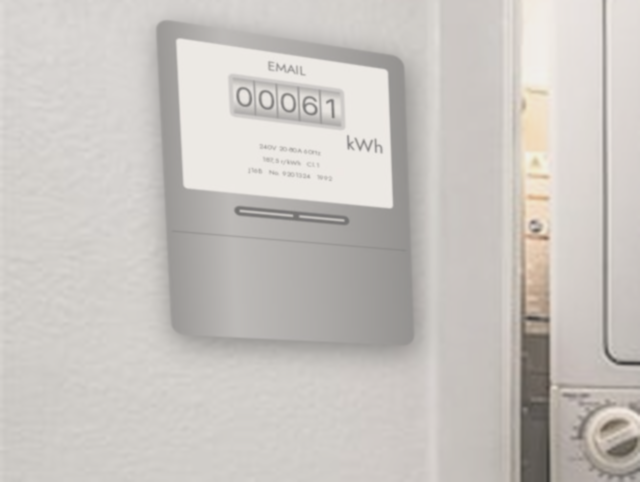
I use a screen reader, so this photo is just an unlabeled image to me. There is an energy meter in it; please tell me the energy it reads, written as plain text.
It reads 61 kWh
